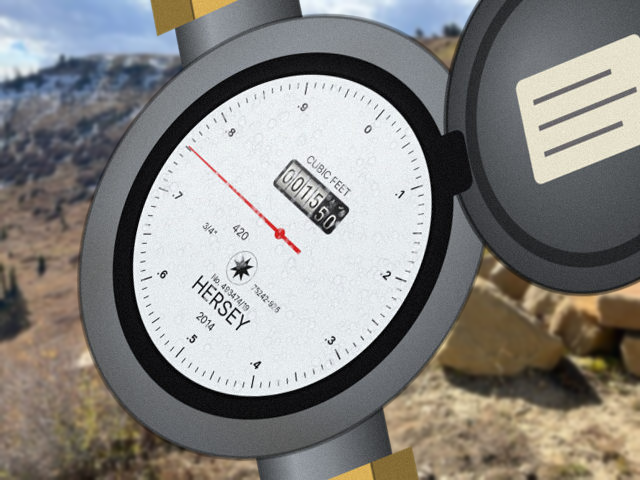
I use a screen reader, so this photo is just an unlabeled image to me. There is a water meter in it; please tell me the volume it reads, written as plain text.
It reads 1549.75 ft³
